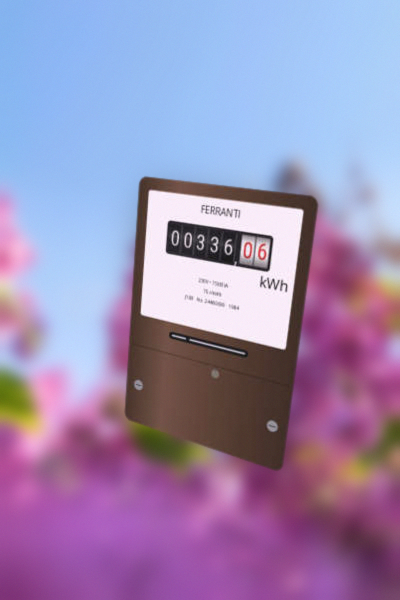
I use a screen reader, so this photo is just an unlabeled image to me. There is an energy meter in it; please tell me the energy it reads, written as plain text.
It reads 336.06 kWh
